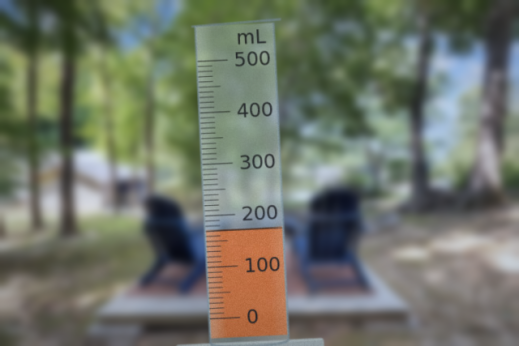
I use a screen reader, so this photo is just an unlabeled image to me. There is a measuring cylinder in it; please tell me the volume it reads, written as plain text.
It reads 170 mL
